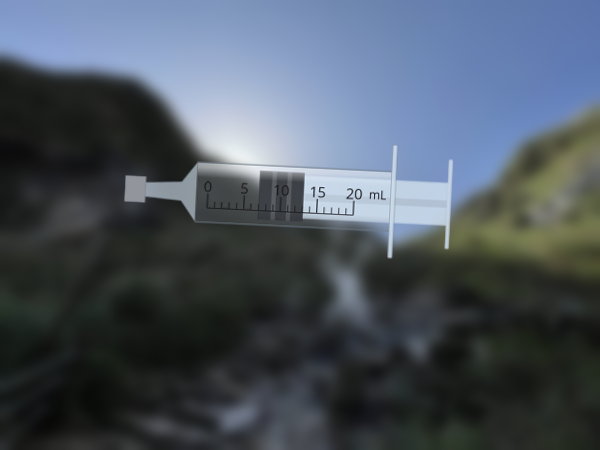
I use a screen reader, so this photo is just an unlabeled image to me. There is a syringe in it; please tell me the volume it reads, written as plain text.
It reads 7 mL
